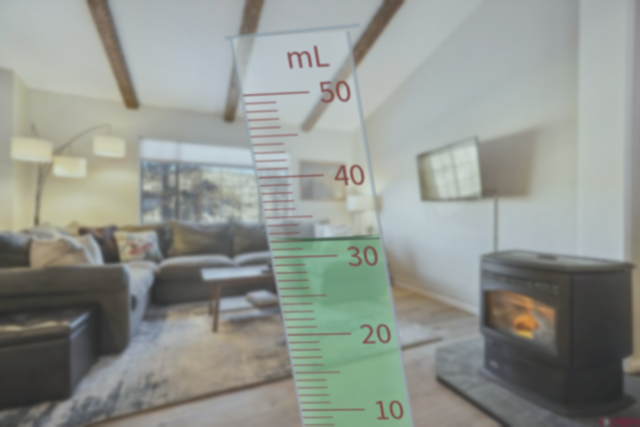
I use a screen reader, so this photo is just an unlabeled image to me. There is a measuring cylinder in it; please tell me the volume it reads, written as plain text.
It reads 32 mL
